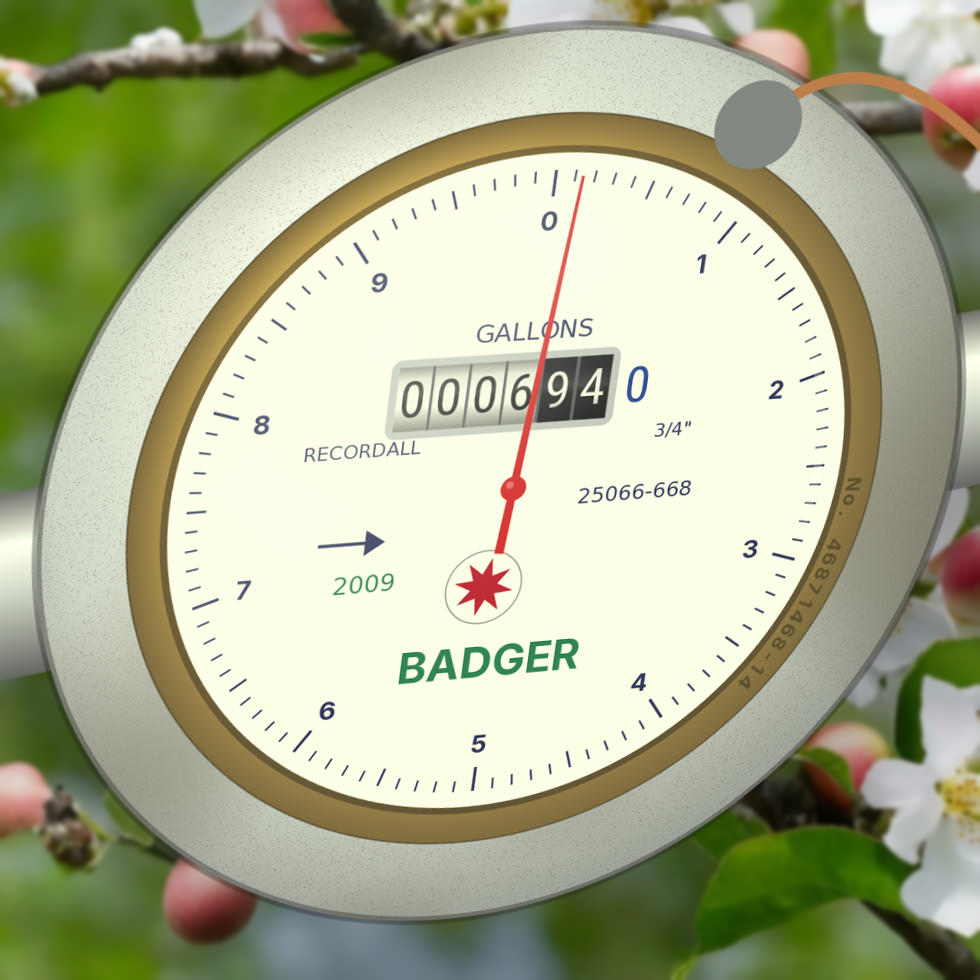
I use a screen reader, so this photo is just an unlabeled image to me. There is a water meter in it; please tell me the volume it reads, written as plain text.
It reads 6940.1 gal
